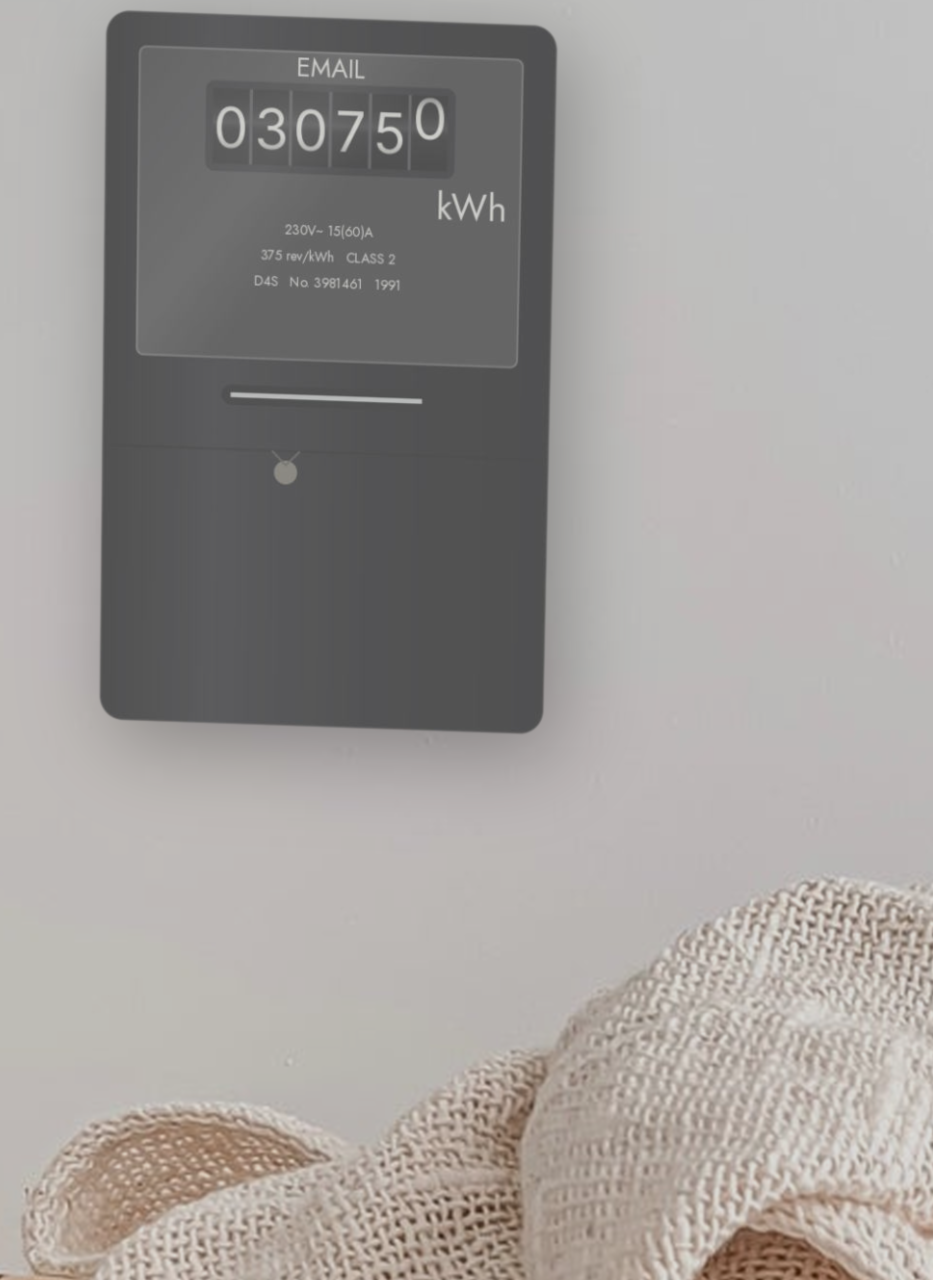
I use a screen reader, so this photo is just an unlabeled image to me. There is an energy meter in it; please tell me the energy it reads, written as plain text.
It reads 30750 kWh
